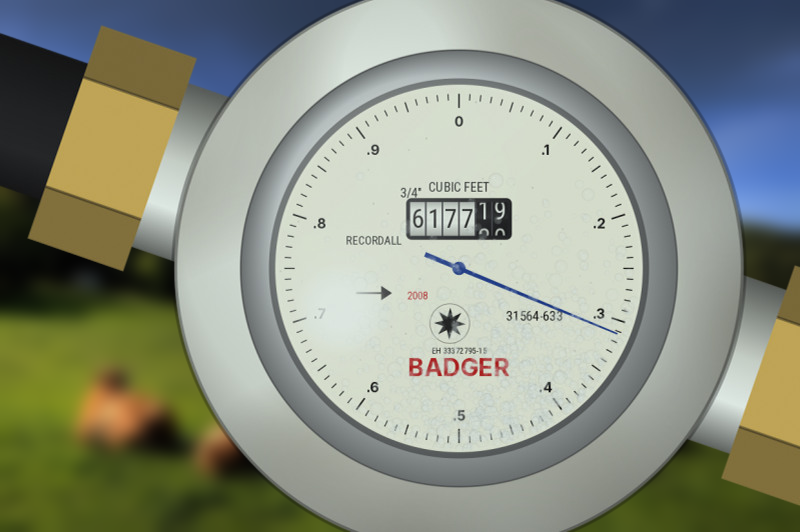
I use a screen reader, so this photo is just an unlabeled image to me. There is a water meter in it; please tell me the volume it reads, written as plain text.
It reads 617719.31 ft³
